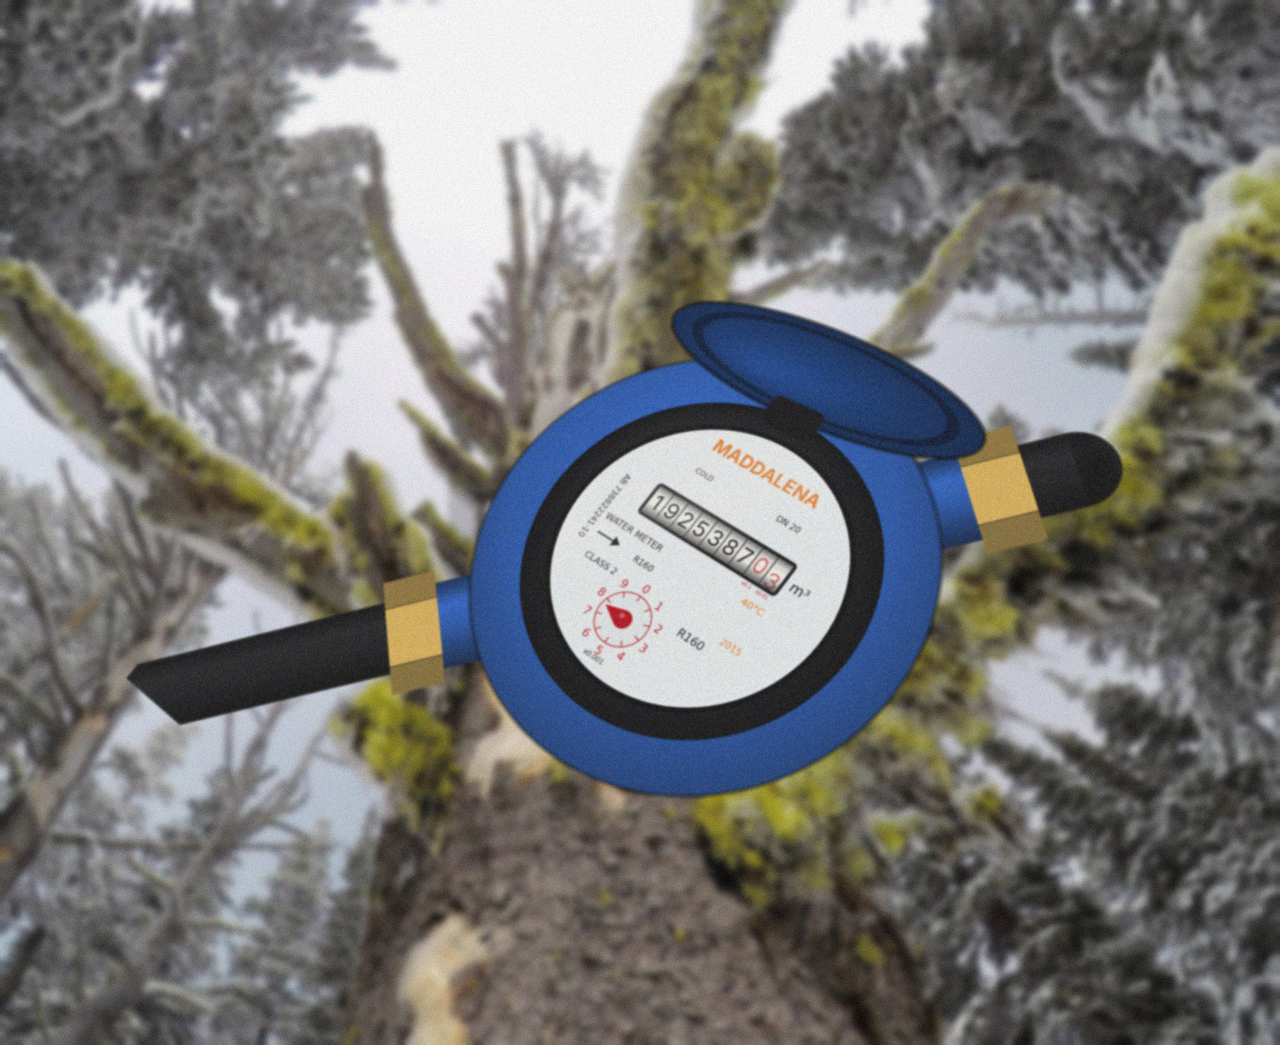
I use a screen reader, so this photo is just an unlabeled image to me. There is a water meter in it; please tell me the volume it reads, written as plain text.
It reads 1925387.027 m³
